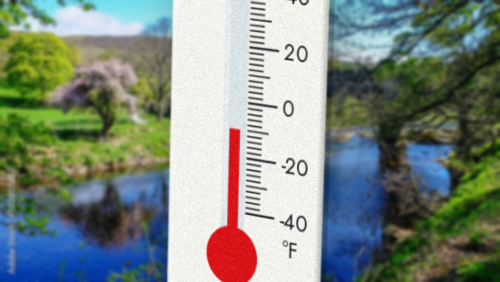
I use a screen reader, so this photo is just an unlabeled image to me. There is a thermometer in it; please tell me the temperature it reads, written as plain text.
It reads -10 °F
